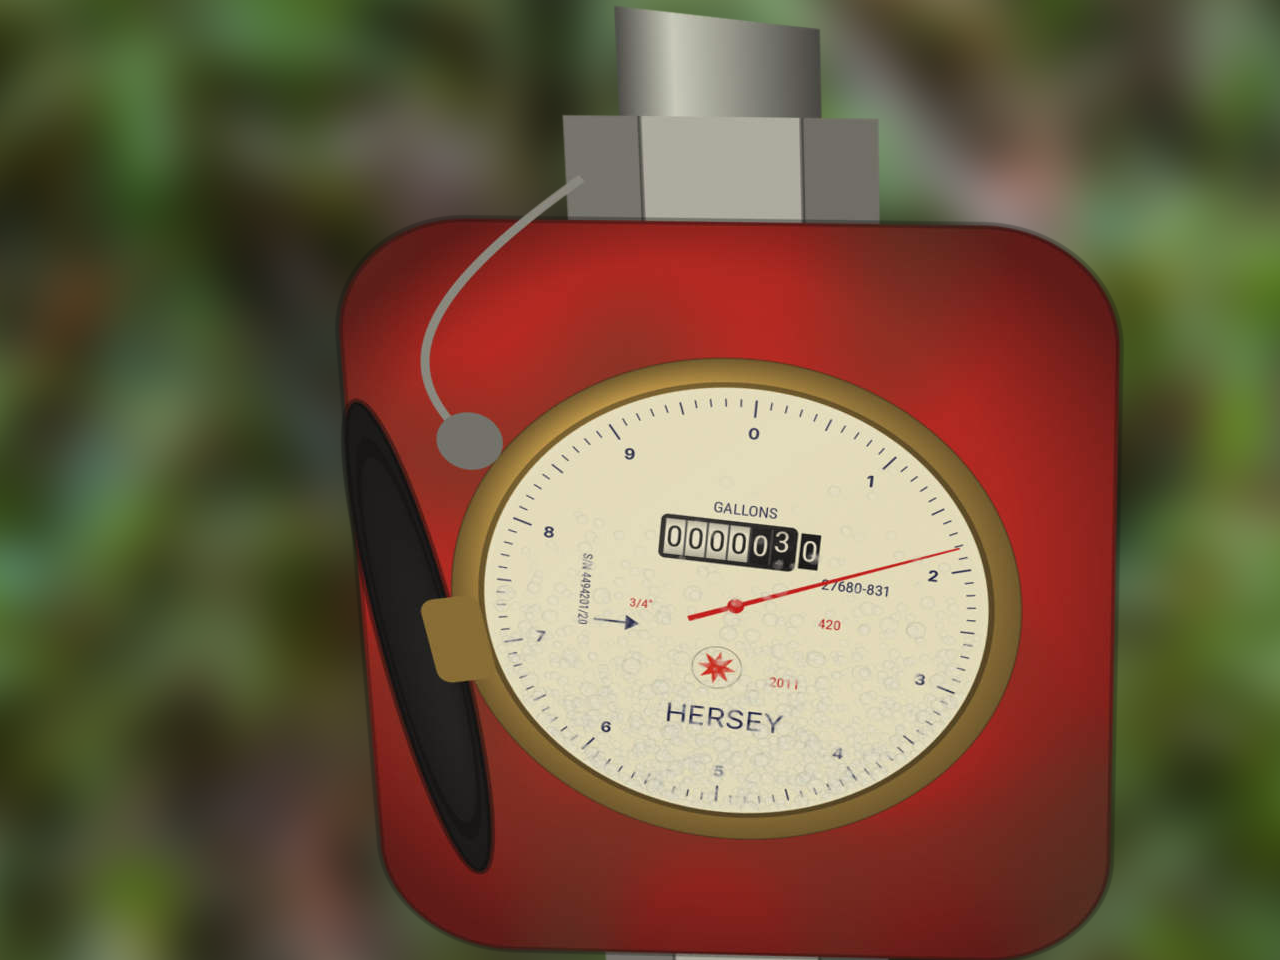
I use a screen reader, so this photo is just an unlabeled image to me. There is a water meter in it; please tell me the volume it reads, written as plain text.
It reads 31.8 gal
